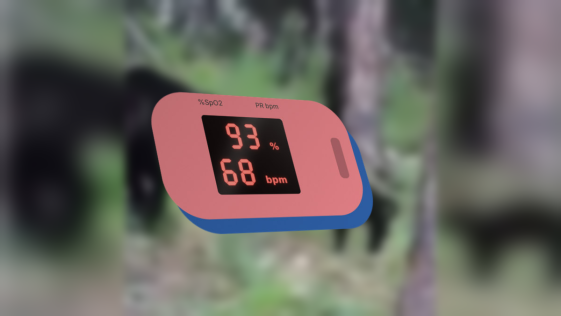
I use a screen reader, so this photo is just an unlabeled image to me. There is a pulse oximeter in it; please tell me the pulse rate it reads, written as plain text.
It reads 68 bpm
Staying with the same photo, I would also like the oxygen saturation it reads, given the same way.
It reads 93 %
